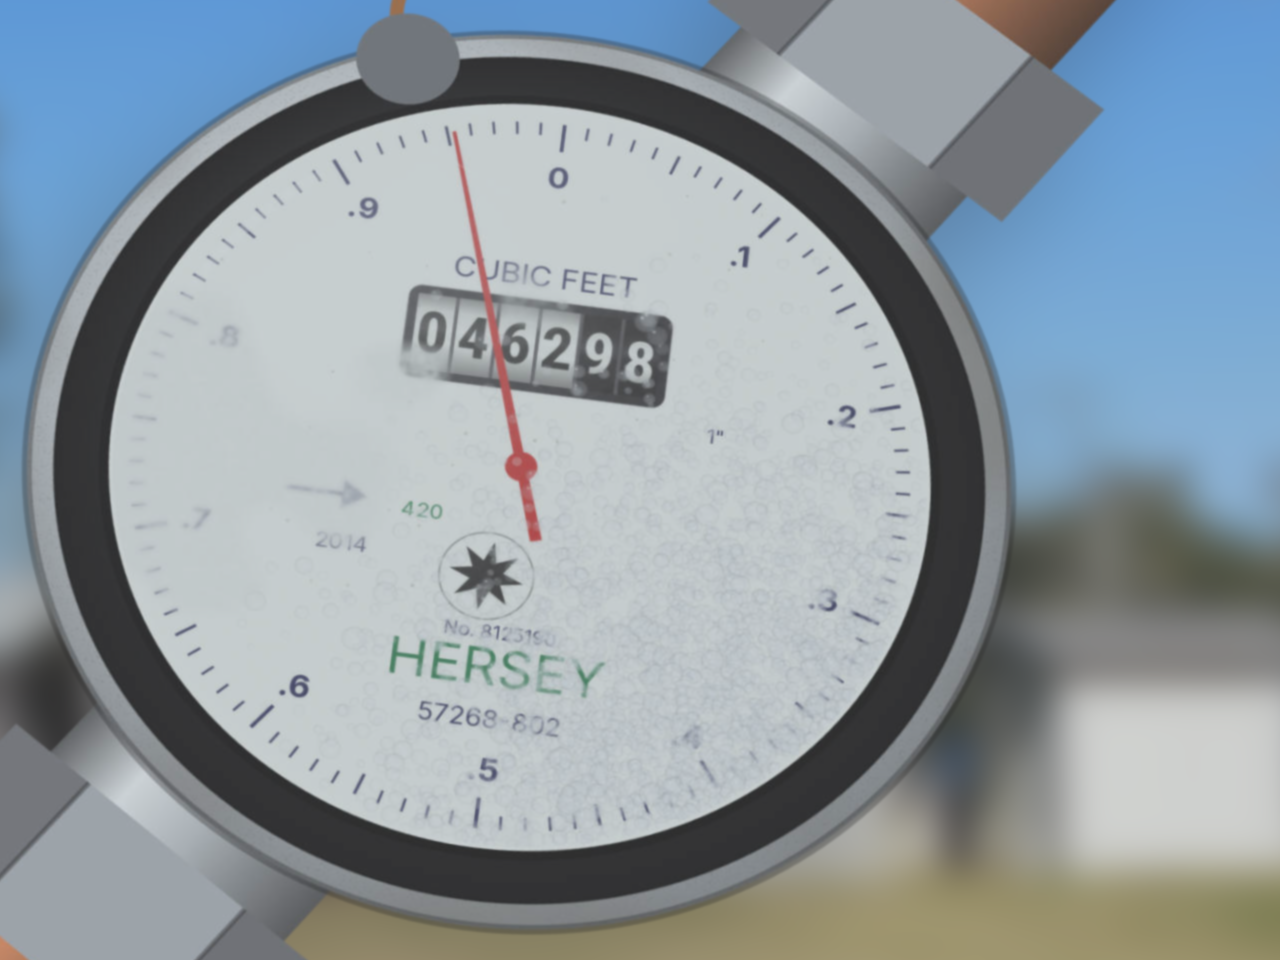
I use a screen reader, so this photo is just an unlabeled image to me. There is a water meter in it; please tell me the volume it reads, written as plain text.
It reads 46297.95 ft³
